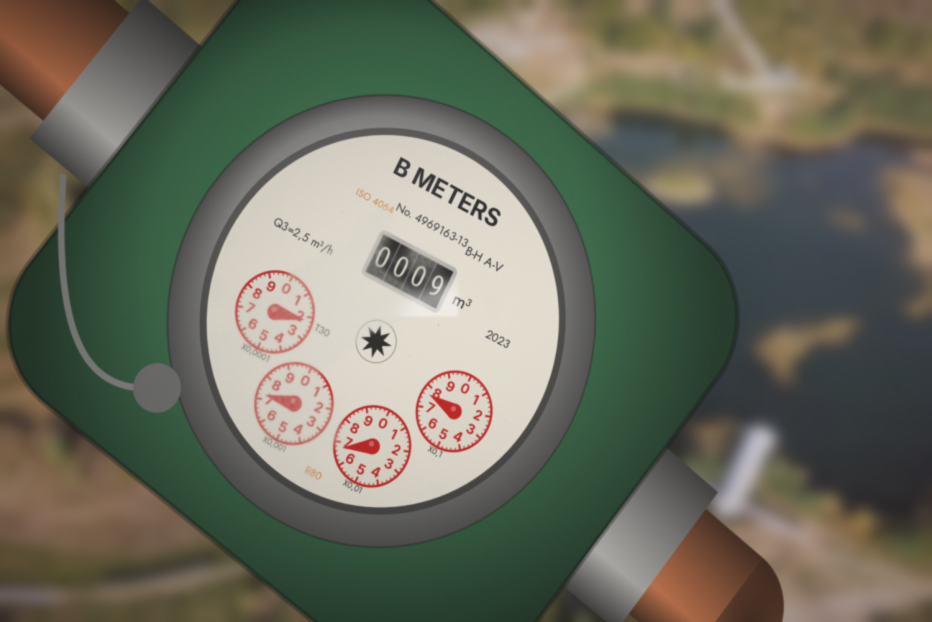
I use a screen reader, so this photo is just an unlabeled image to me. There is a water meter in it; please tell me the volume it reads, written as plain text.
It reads 9.7672 m³
